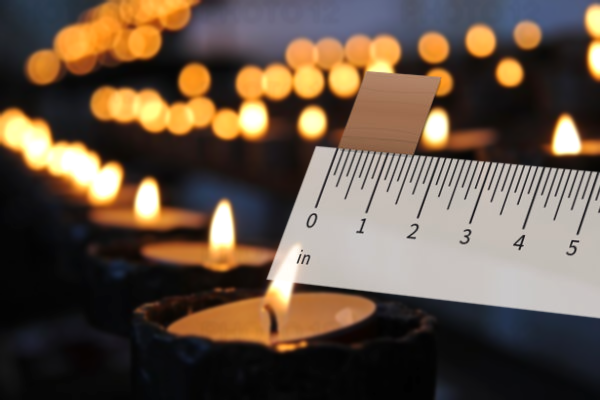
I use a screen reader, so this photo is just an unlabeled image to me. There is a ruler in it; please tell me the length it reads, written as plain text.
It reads 1.5 in
